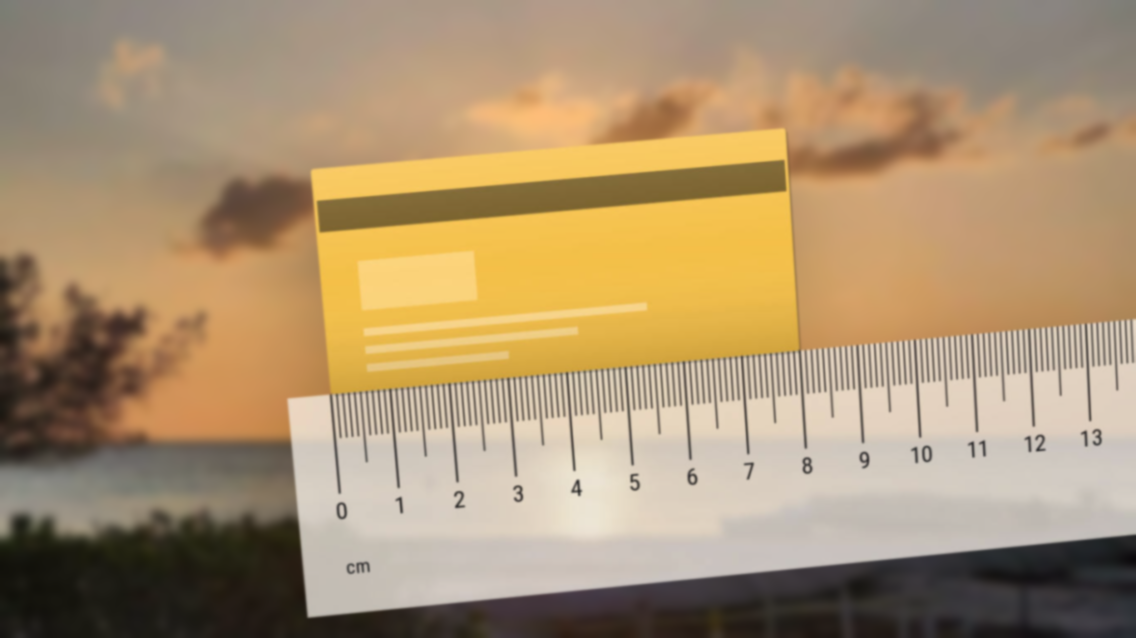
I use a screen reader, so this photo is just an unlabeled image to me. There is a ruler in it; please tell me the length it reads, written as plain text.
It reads 8 cm
